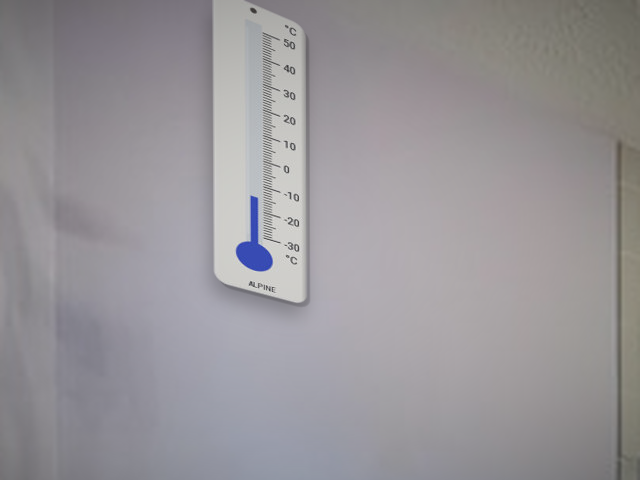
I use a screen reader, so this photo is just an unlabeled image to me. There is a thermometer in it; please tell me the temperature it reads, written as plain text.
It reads -15 °C
